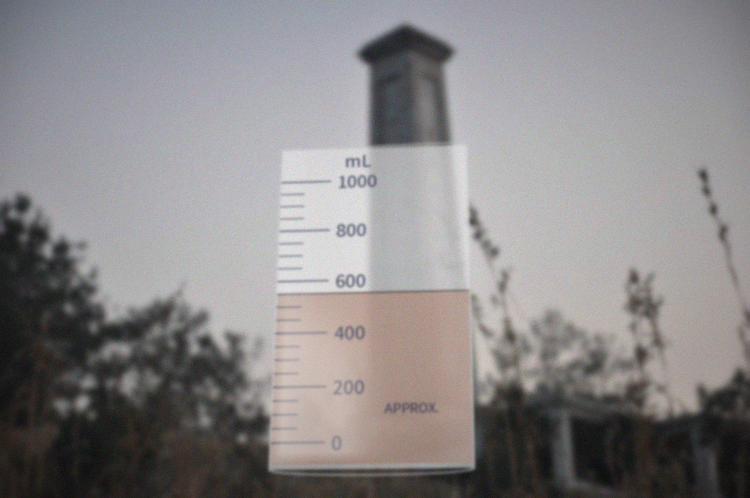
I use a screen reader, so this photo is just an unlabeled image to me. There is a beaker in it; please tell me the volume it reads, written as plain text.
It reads 550 mL
